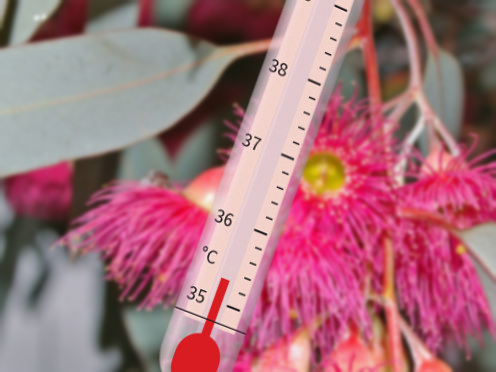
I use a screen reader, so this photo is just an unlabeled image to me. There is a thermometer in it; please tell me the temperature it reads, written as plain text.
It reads 35.3 °C
